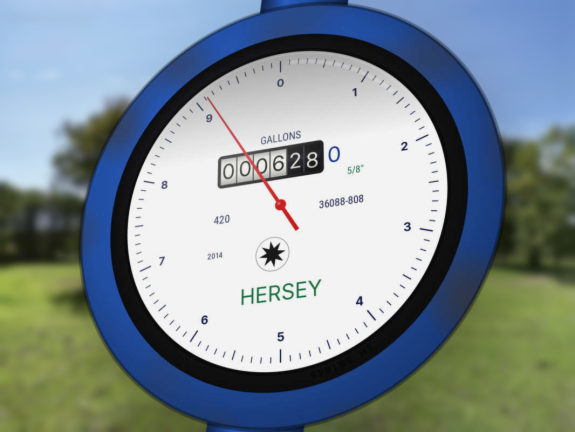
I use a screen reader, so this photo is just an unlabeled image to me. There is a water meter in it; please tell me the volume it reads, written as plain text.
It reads 6279.1 gal
